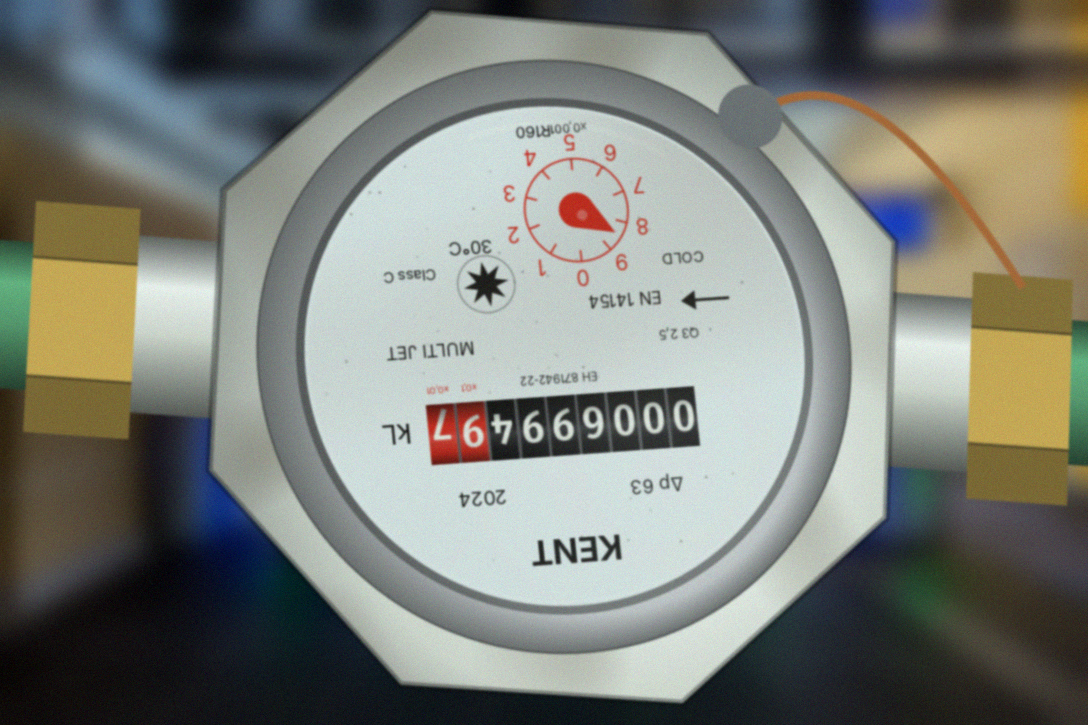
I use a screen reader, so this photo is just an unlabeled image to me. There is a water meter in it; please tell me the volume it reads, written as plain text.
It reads 6994.968 kL
